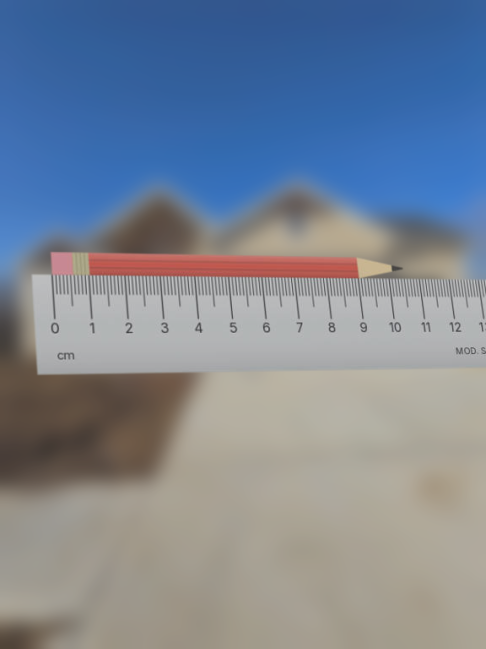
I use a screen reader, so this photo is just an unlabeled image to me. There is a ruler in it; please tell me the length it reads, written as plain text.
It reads 10.5 cm
